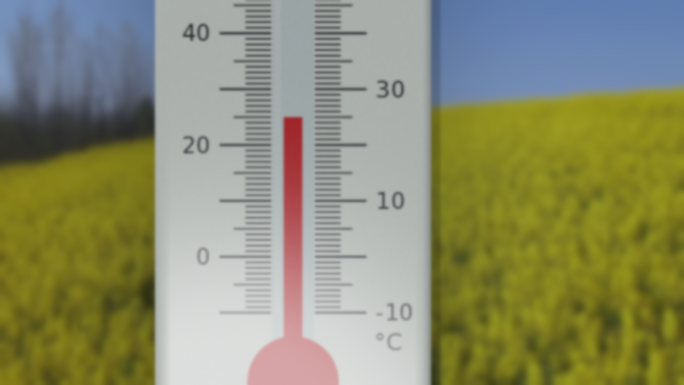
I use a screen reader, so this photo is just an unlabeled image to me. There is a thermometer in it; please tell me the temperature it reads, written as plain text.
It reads 25 °C
